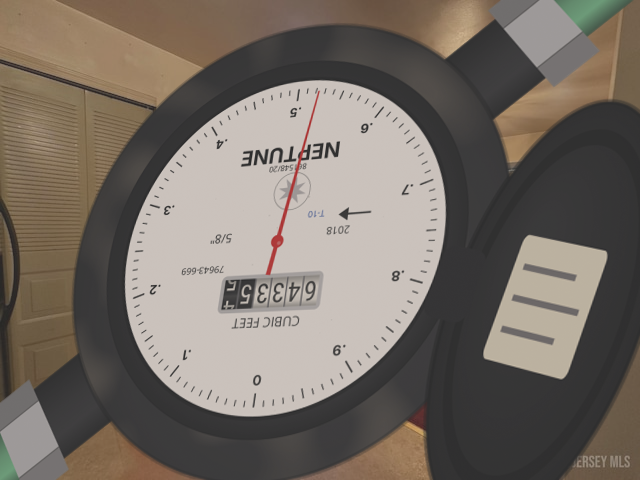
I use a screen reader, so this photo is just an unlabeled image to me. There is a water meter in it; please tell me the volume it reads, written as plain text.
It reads 643354.52 ft³
